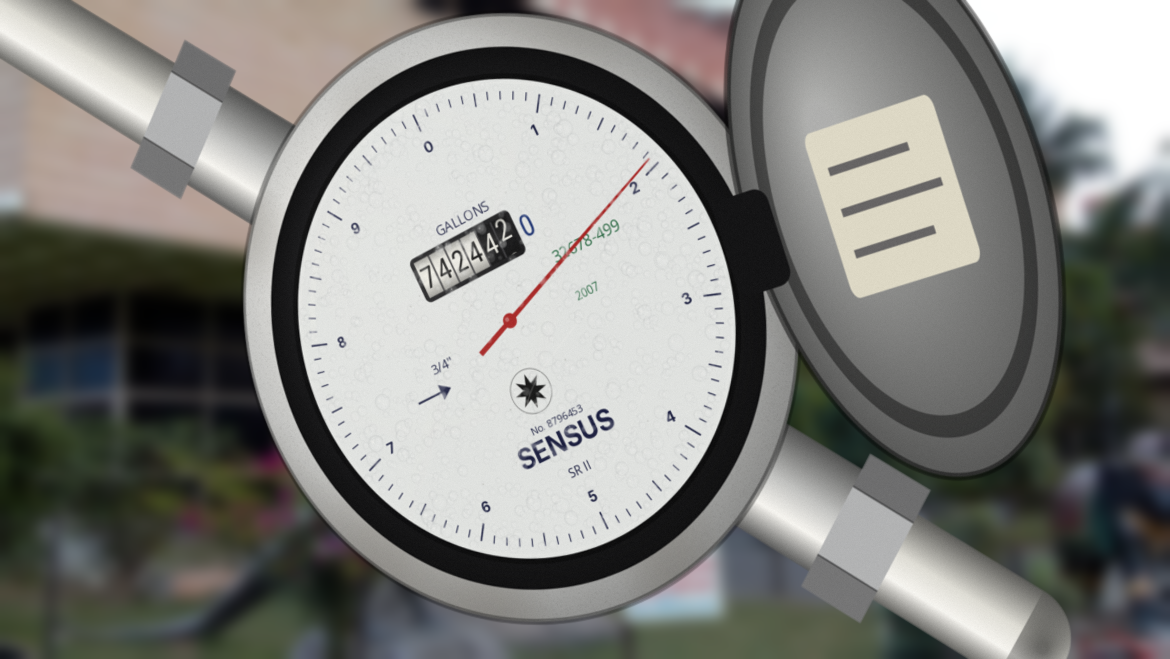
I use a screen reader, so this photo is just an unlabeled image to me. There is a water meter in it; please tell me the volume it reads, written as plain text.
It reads 7424421.9 gal
